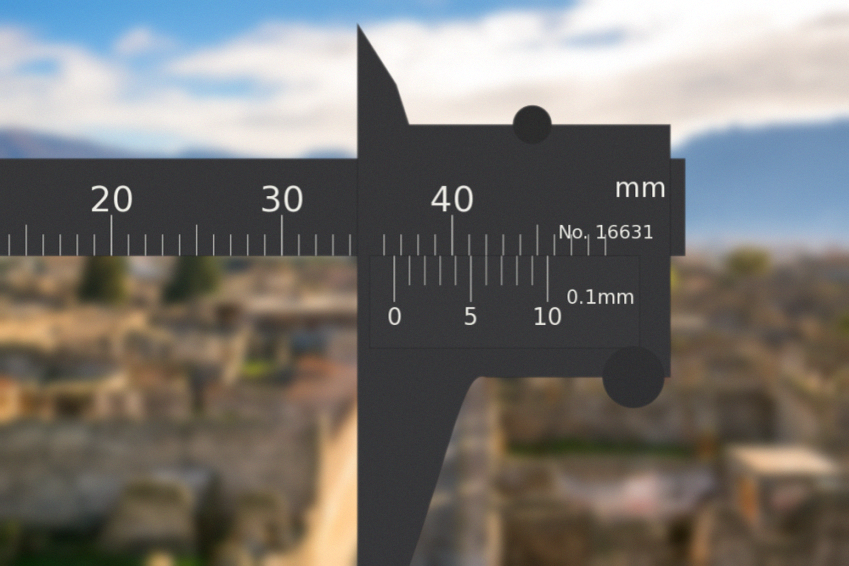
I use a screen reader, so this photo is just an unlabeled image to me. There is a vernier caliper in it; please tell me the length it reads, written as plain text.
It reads 36.6 mm
